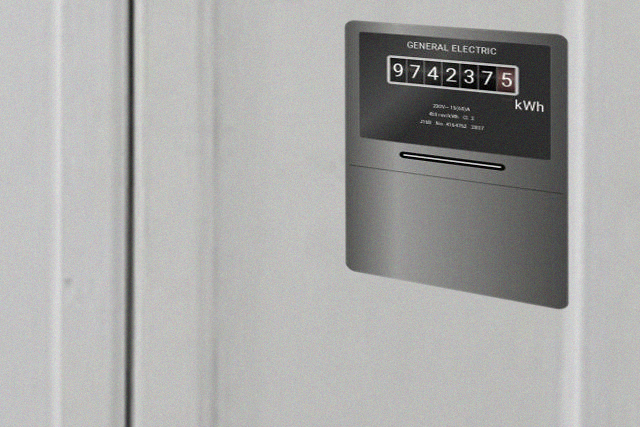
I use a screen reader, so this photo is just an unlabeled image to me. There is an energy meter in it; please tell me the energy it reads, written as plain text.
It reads 974237.5 kWh
